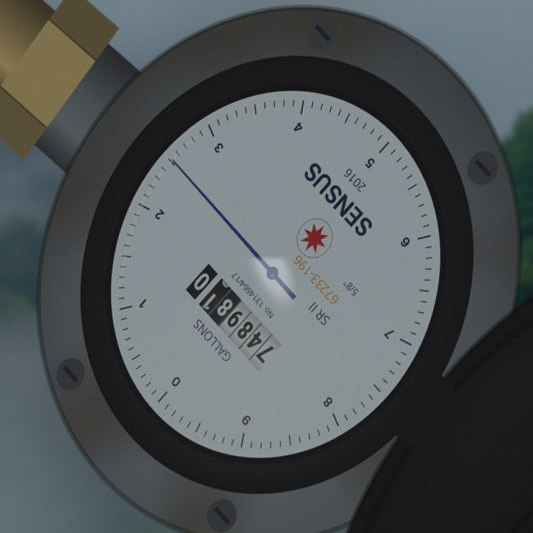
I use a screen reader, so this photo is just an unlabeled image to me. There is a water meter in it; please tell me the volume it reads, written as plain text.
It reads 7489812.5 gal
